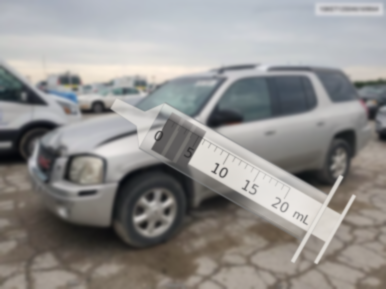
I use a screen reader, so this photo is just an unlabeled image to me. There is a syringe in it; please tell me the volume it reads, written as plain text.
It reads 0 mL
